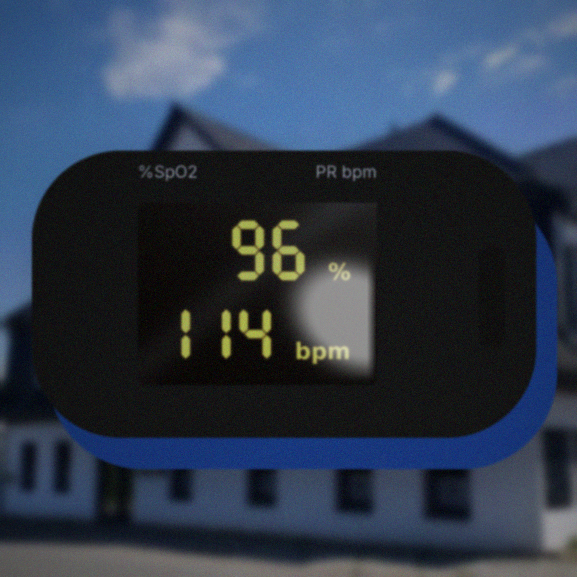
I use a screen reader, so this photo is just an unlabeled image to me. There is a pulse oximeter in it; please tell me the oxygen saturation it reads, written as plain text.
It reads 96 %
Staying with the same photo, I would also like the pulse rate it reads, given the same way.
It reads 114 bpm
